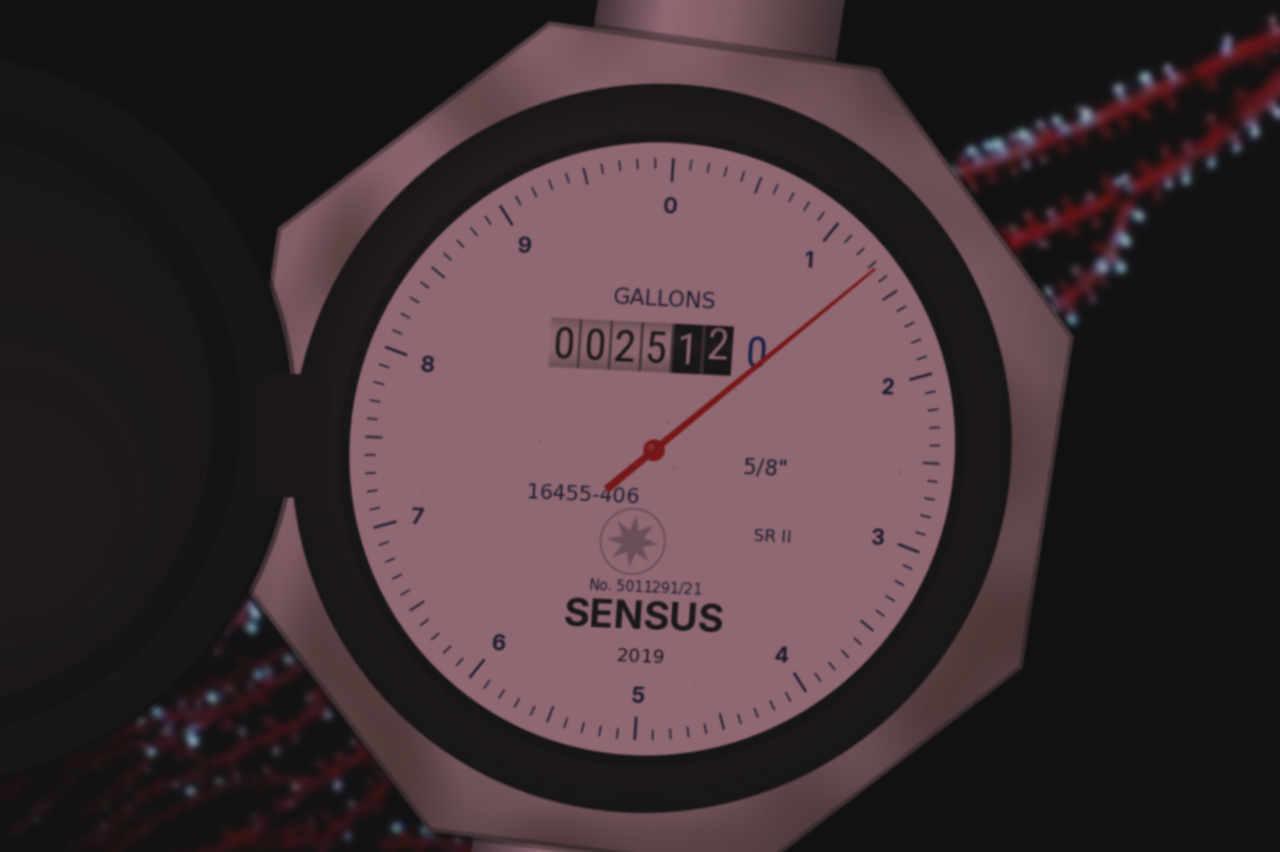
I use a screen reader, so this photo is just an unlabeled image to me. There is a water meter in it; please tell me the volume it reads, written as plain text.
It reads 25121.3 gal
